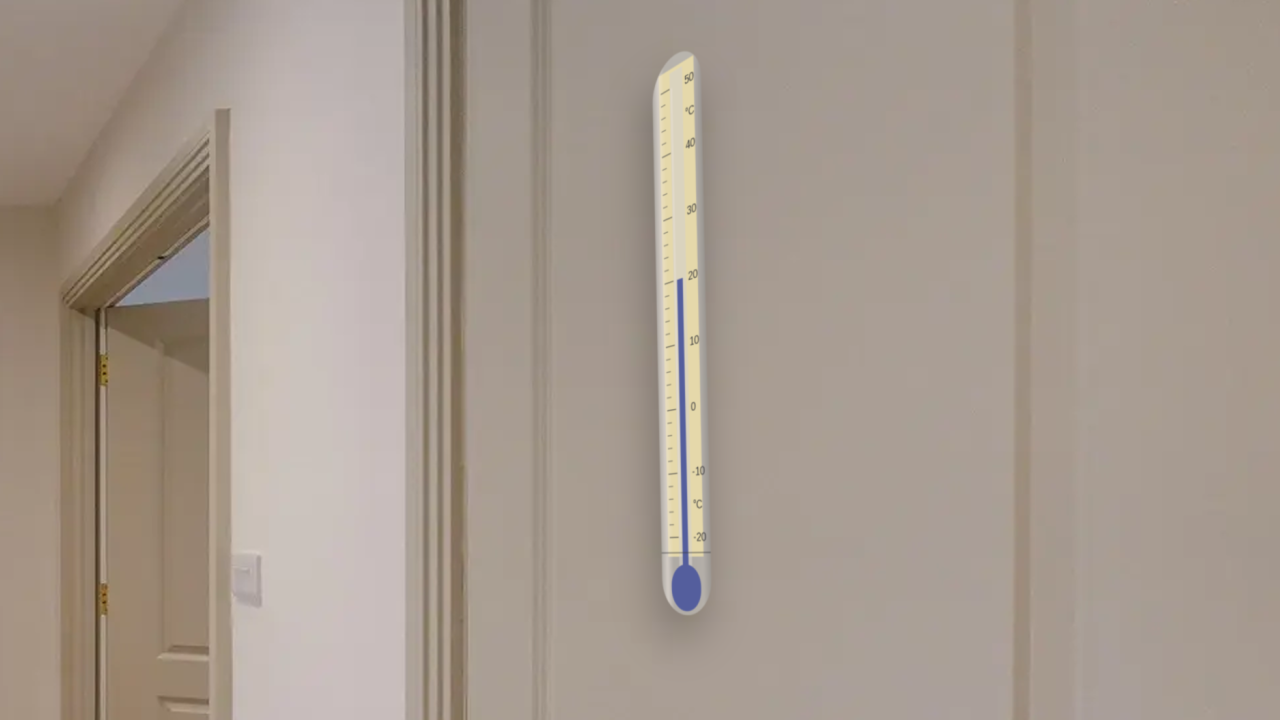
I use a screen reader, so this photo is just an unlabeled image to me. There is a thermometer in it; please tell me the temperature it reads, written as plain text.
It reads 20 °C
